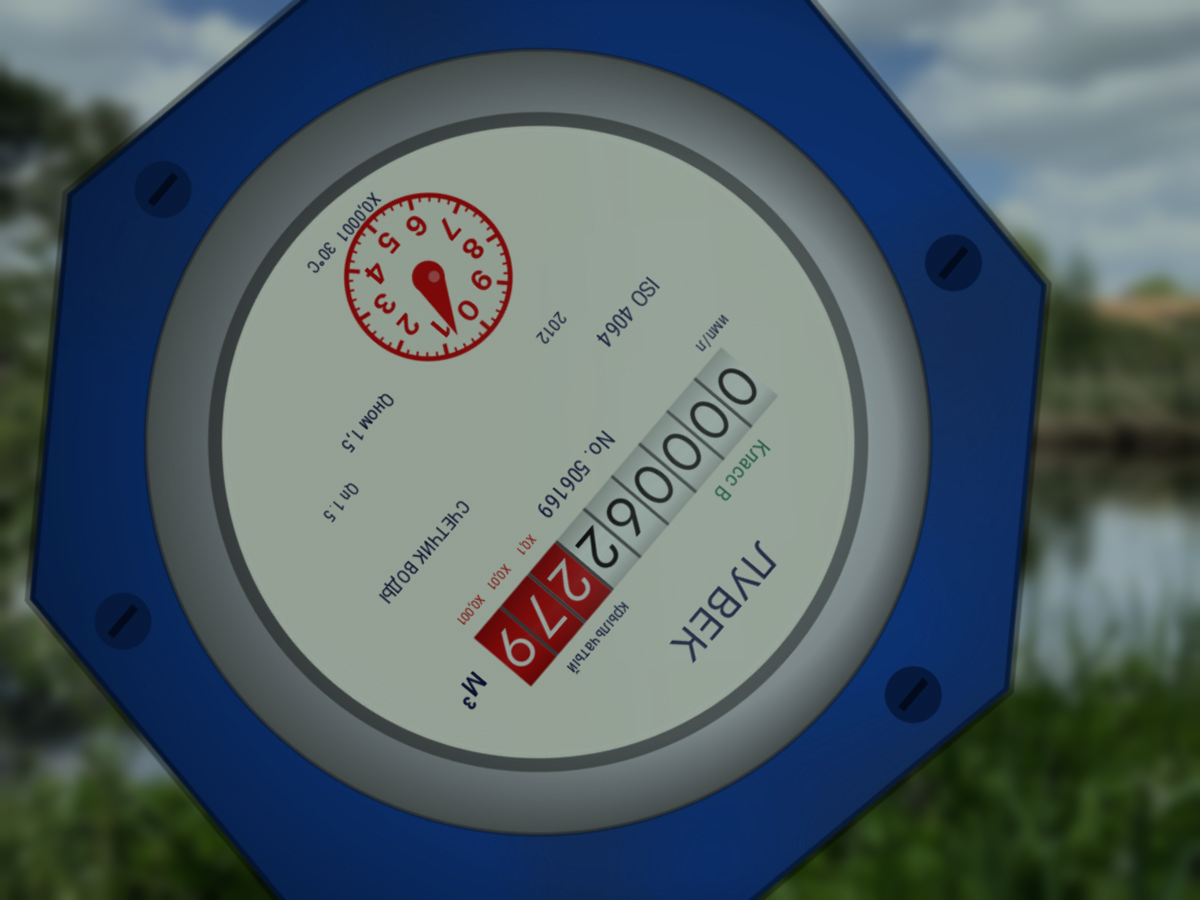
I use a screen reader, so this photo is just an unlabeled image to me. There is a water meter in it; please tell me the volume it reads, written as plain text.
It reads 62.2790 m³
